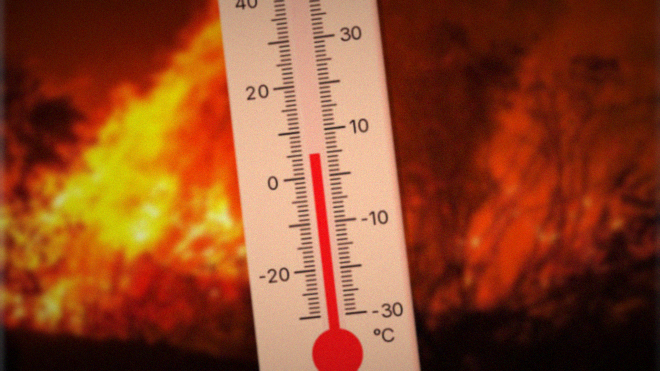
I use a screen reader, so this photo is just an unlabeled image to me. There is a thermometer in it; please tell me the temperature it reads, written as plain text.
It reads 5 °C
